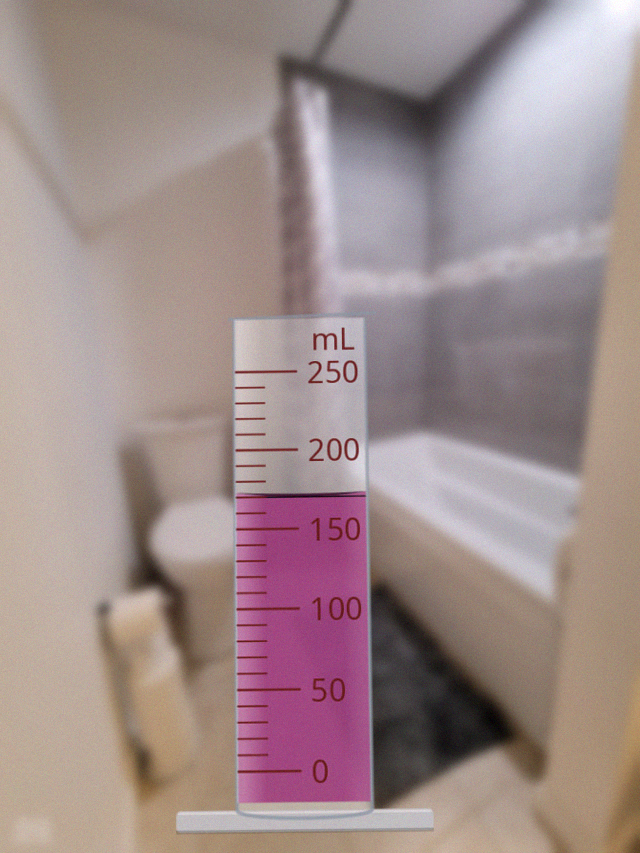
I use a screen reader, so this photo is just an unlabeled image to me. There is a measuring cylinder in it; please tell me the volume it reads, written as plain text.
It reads 170 mL
